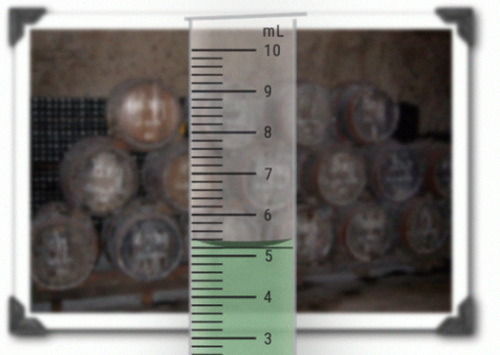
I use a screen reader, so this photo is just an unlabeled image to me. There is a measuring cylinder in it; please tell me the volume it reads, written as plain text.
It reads 5.2 mL
